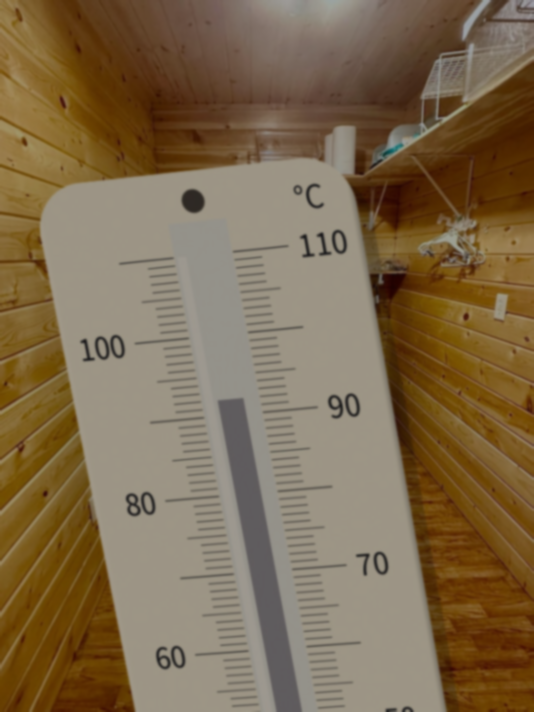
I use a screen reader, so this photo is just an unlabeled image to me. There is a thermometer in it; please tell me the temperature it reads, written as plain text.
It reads 92 °C
